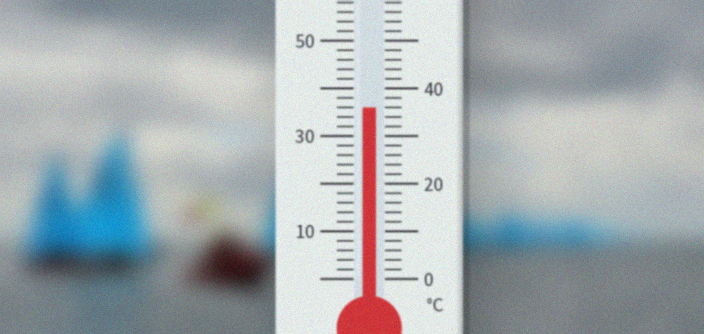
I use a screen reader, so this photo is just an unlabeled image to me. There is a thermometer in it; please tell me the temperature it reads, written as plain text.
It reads 36 °C
